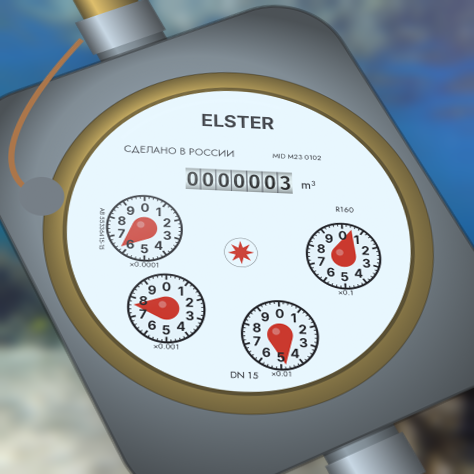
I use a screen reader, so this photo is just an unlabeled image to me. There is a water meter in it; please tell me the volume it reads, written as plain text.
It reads 3.0476 m³
